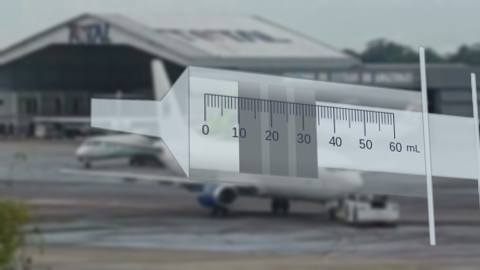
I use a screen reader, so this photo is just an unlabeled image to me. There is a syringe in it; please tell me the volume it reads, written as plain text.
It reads 10 mL
